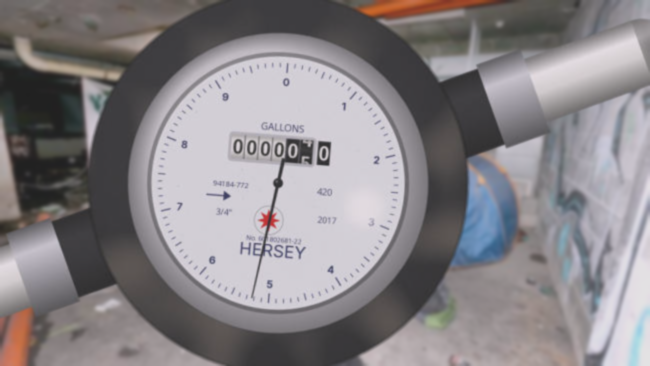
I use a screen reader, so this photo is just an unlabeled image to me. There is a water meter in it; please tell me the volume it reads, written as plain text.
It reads 45.2 gal
